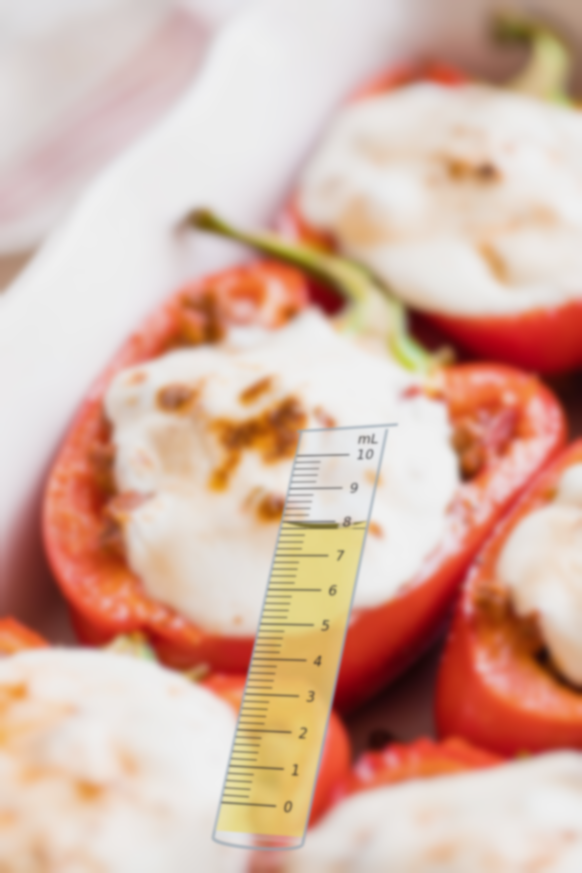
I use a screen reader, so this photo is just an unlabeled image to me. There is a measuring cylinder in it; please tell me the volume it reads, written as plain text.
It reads 7.8 mL
